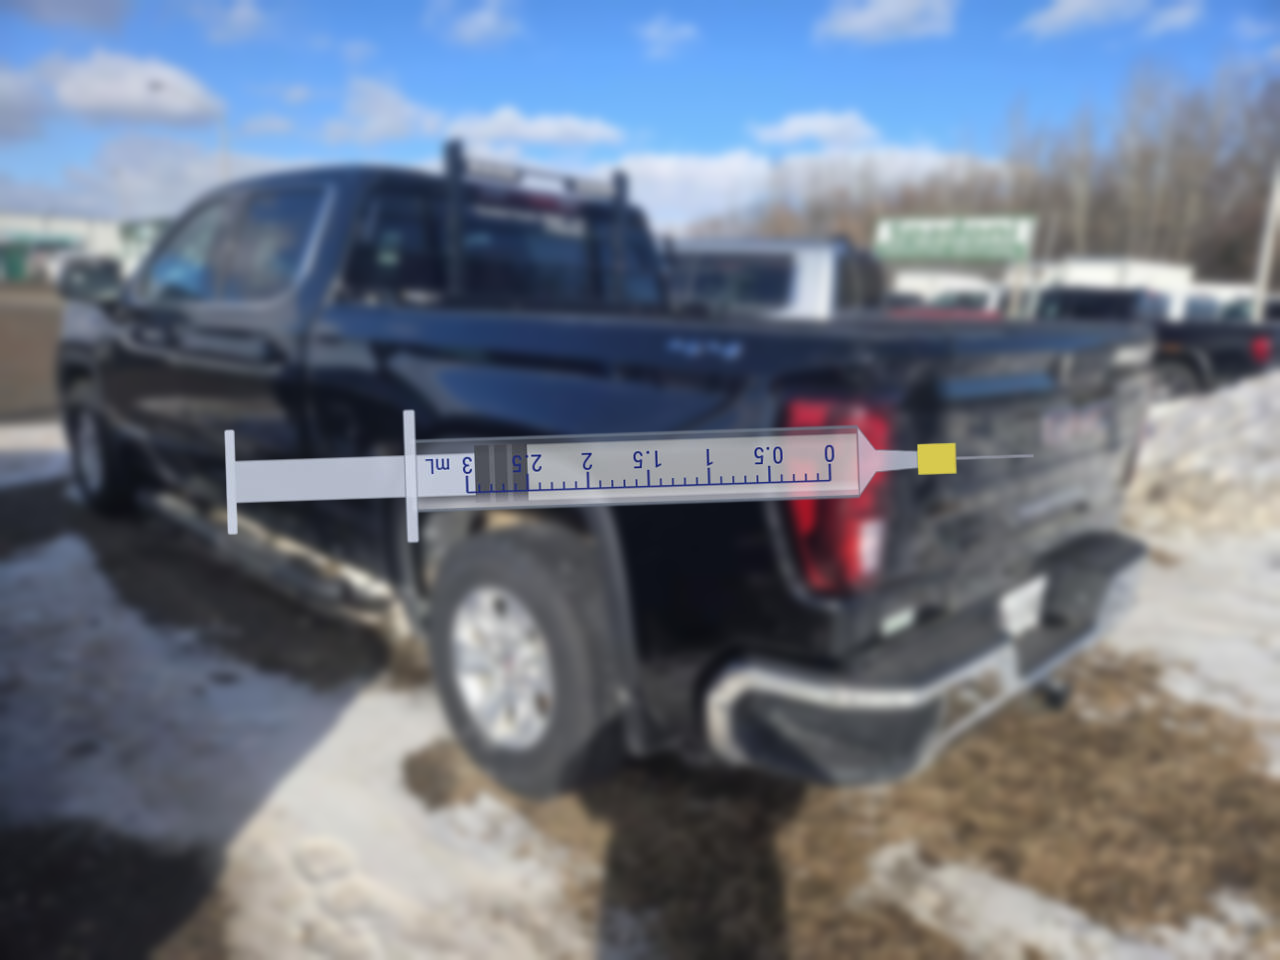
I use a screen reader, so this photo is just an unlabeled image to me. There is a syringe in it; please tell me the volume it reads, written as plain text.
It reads 2.5 mL
